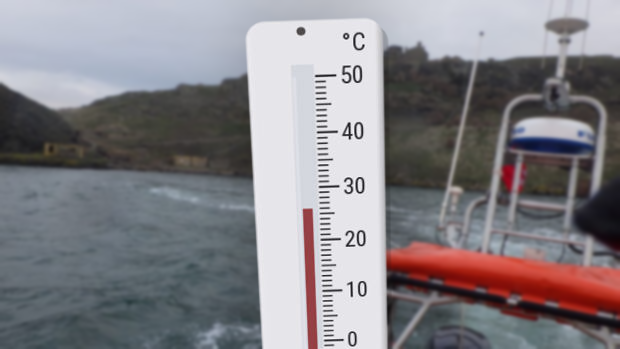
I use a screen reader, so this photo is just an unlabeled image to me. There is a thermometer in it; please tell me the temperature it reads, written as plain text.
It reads 26 °C
